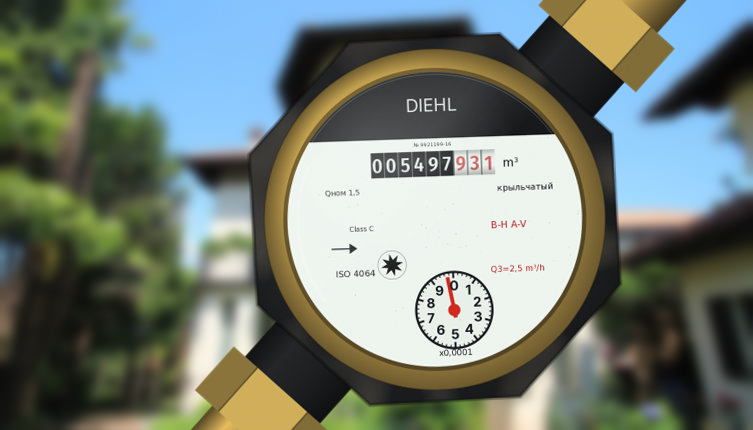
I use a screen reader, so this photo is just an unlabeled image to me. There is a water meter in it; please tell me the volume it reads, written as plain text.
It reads 5497.9309 m³
